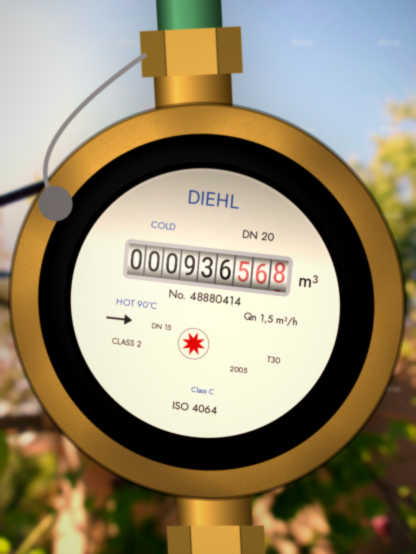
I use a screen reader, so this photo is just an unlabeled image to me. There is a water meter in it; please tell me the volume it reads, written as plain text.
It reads 936.568 m³
